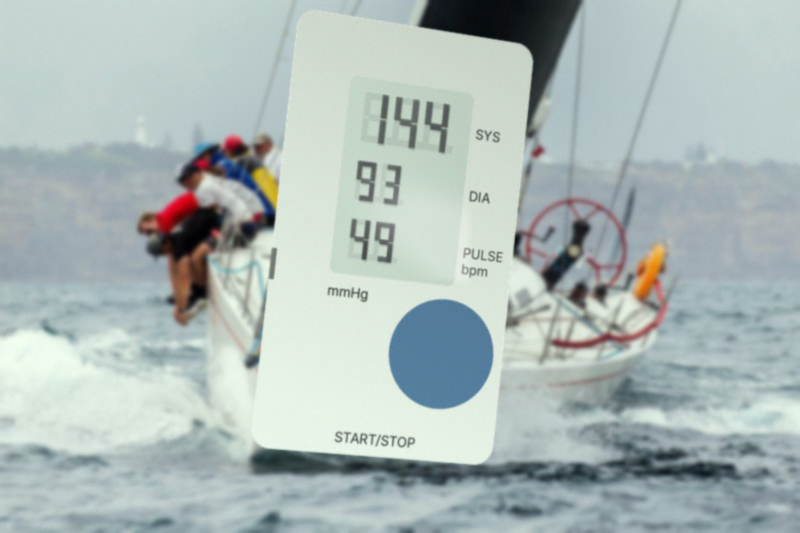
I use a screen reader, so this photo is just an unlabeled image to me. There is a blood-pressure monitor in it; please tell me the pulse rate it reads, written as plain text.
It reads 49 bpm
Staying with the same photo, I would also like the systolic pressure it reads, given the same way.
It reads 144 mmHg
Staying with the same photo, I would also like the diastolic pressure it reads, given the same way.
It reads 93 mmHg
